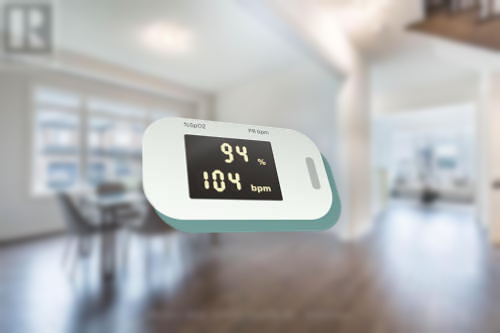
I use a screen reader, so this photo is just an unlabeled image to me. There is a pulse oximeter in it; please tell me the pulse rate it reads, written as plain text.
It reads 104 bpm
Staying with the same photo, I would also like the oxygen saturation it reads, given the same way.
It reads 94 %
